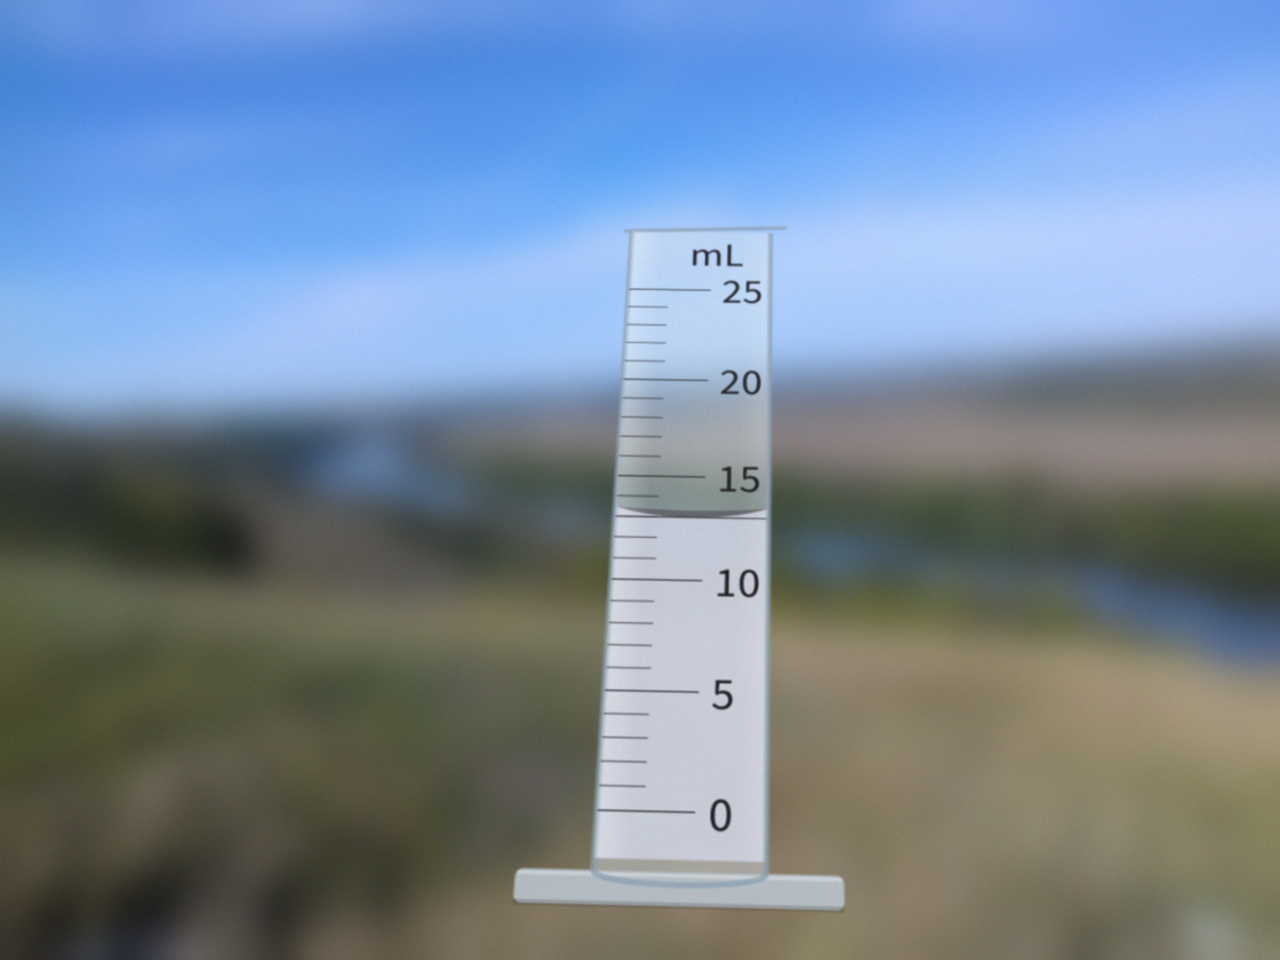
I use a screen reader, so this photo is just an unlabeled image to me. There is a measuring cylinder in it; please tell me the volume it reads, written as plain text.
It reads 13 mL
